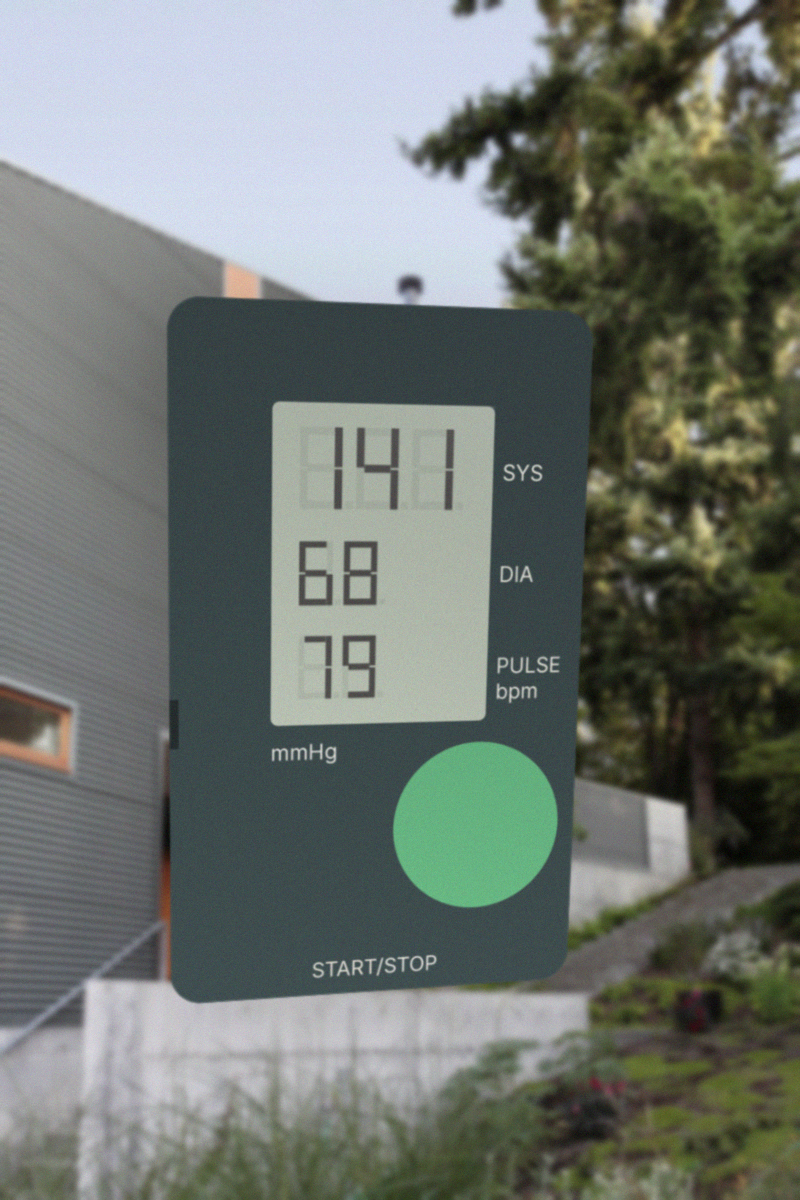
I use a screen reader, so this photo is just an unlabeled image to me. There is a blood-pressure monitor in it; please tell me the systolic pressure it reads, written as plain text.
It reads 141 mmHg
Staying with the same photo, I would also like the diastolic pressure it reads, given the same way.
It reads 68 mmHg
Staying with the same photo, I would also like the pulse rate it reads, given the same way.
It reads 79 bpm
